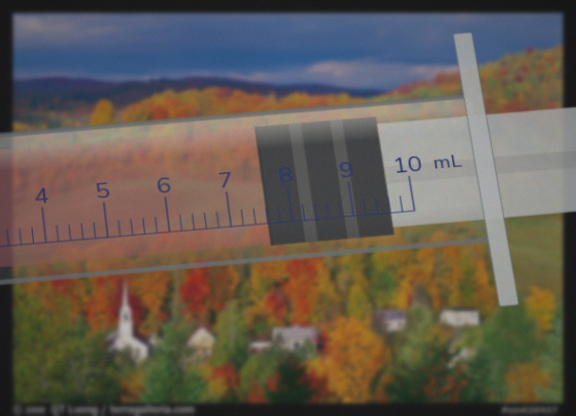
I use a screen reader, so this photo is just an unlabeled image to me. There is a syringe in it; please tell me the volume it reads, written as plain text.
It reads 7.6 mL
